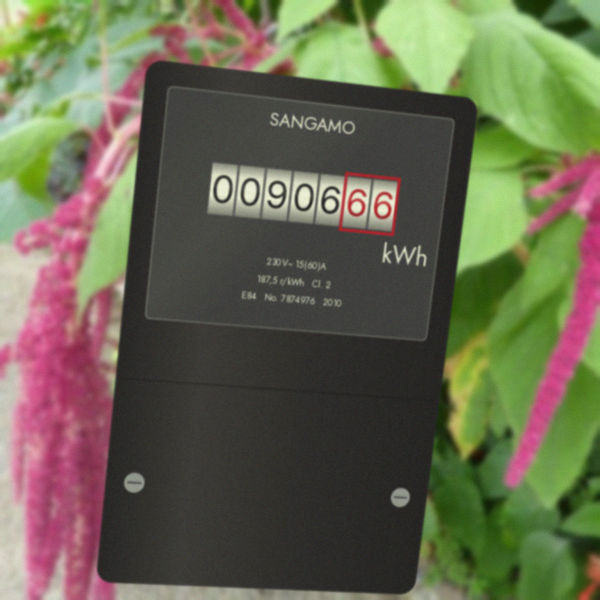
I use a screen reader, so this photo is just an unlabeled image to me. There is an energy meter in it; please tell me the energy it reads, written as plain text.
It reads 906.66 kWh
